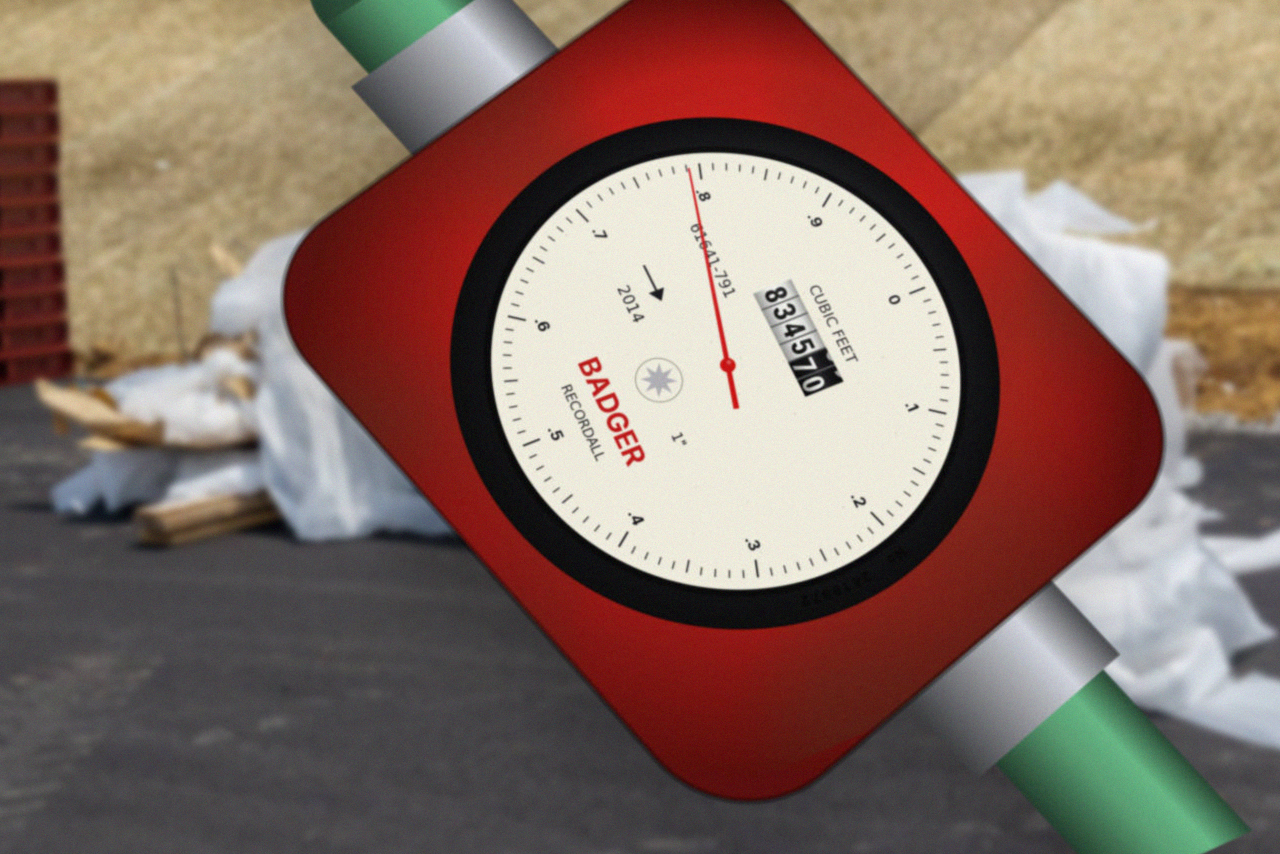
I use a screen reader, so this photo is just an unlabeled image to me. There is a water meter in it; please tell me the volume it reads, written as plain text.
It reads 834569.79 ft³
